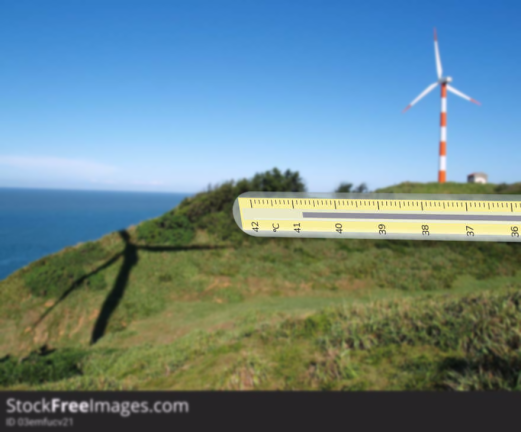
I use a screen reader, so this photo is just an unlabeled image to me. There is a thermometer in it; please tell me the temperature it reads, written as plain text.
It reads 40.8 °C
